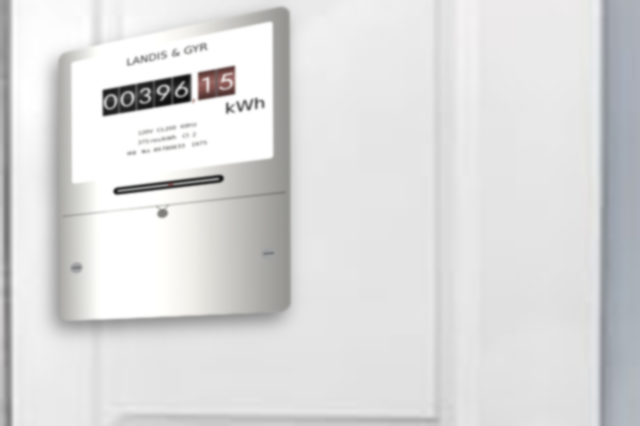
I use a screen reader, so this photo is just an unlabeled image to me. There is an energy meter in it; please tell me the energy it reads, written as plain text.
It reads 396.15 kWh
